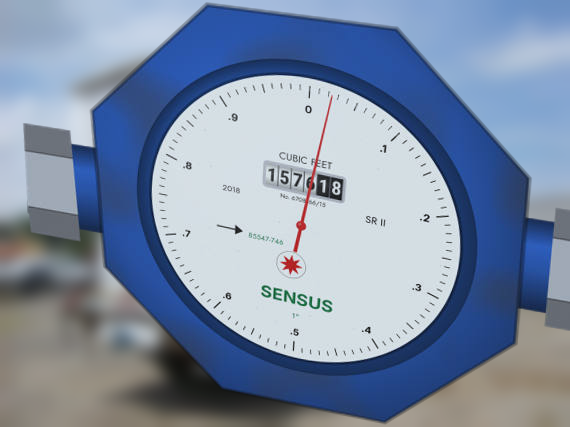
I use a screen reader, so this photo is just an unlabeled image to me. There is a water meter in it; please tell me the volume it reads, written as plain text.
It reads 157618.02 ft³
